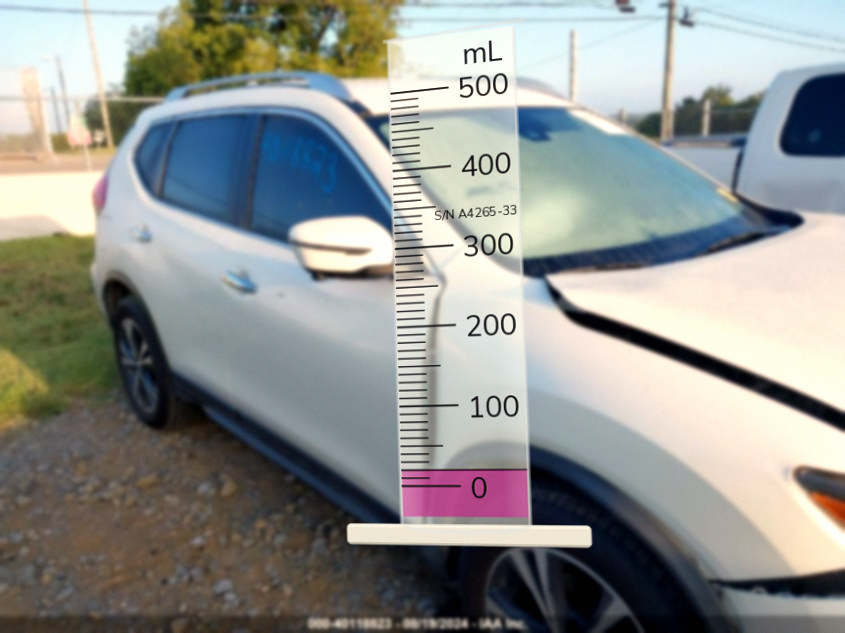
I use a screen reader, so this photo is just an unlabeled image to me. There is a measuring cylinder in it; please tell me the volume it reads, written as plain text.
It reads 20 mL
